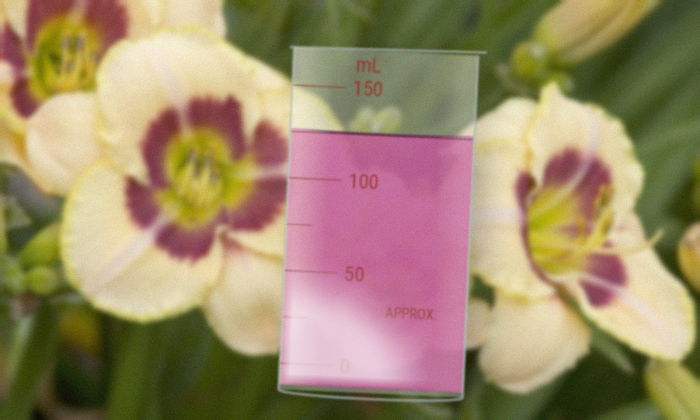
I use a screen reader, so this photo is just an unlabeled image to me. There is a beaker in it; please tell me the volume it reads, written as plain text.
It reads 125 mL
